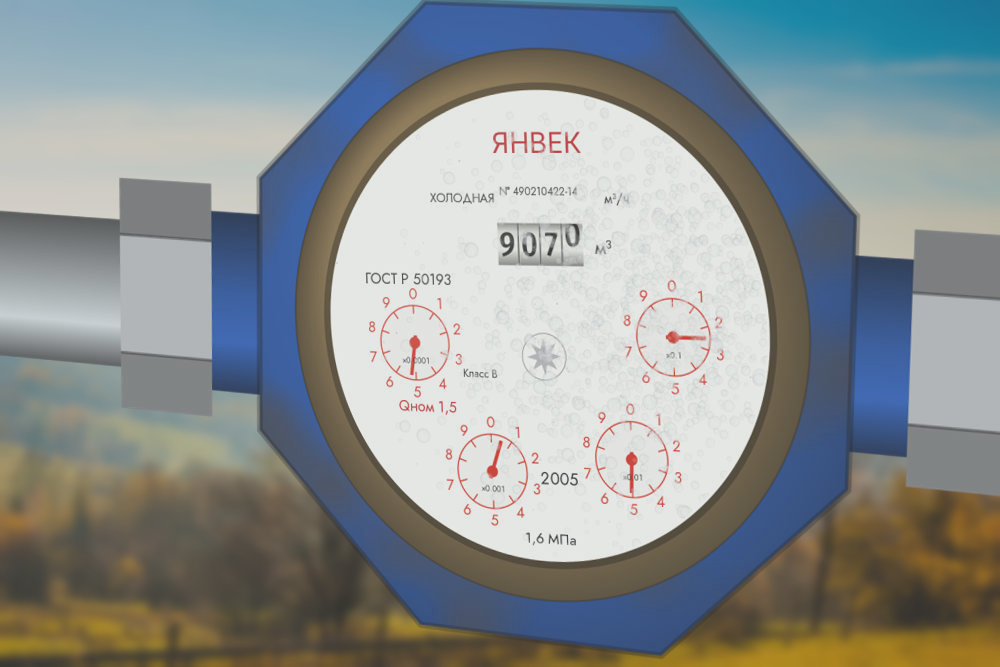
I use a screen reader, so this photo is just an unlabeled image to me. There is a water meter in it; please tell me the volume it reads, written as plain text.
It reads 9070.2505 m³
